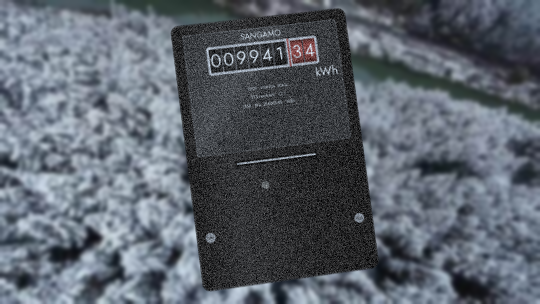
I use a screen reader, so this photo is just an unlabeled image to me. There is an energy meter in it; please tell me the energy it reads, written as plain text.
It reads 9941.34 kWh
